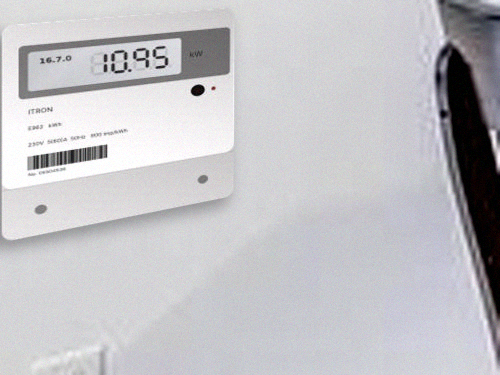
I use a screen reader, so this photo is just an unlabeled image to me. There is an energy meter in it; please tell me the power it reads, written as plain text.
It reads 10.95 kW
